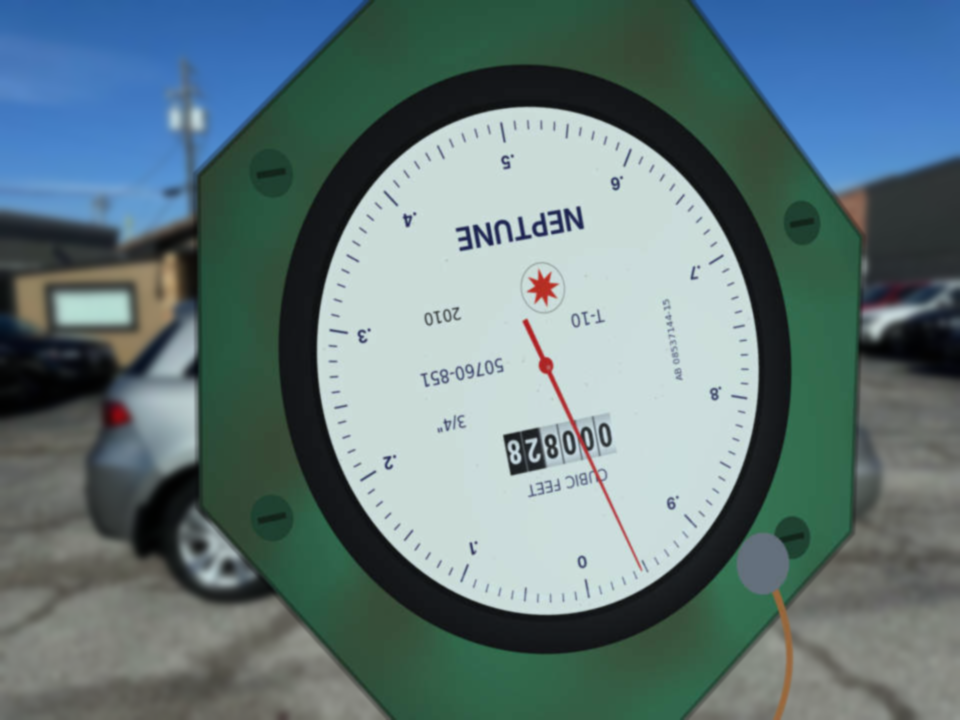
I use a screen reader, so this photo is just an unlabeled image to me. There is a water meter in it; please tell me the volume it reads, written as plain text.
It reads 827.95 ft³
